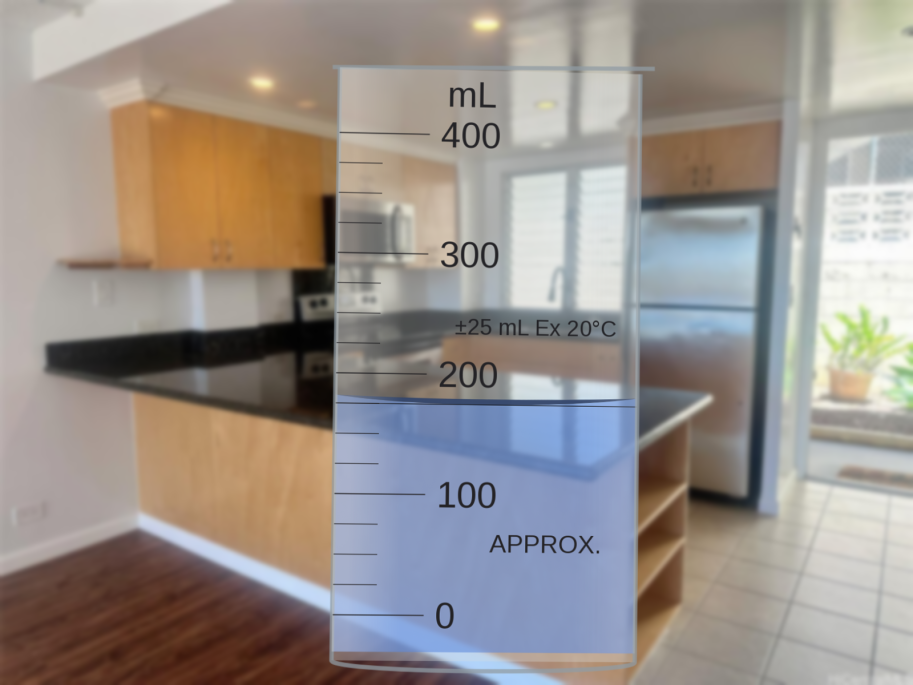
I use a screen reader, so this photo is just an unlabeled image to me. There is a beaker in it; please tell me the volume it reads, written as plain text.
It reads 175 mL
